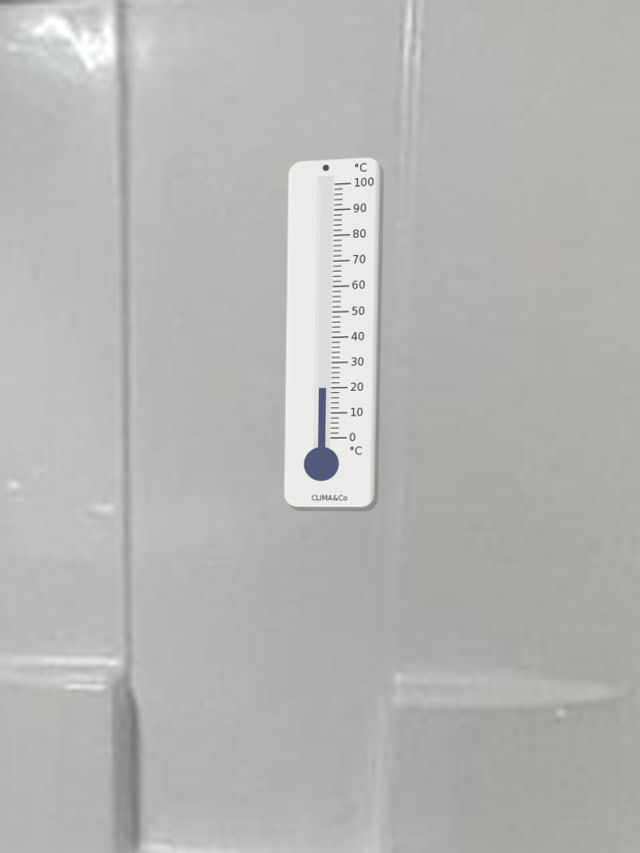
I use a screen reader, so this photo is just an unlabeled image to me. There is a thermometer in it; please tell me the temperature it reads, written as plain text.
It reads 20 °C
